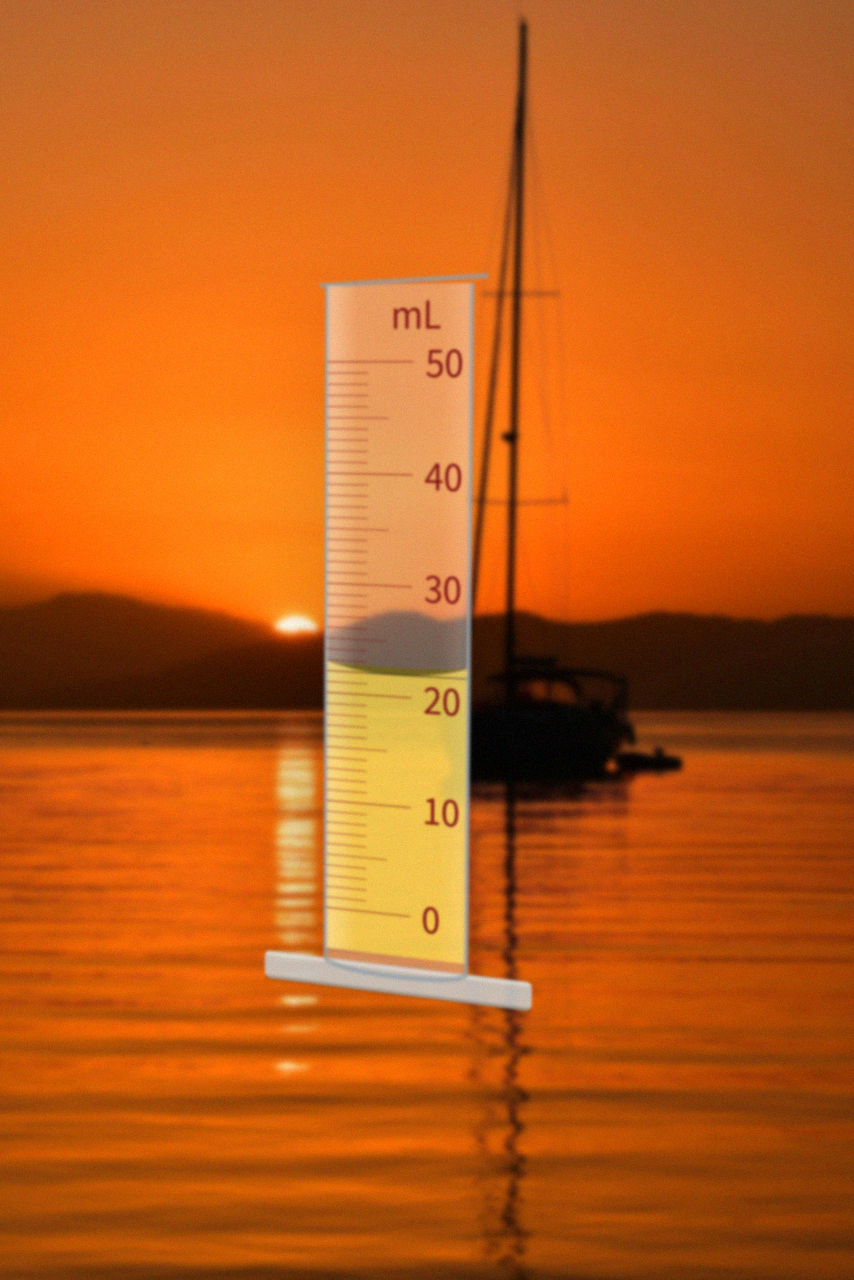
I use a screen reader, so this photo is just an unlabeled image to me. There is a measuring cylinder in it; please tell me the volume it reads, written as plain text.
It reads 22 mL
